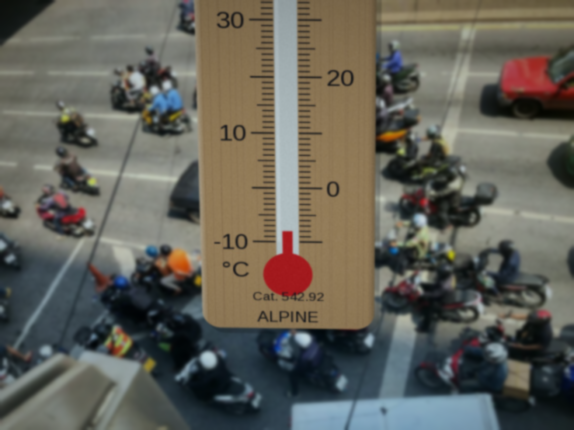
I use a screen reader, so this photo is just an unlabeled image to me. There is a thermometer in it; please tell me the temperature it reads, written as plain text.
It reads -8 °C
